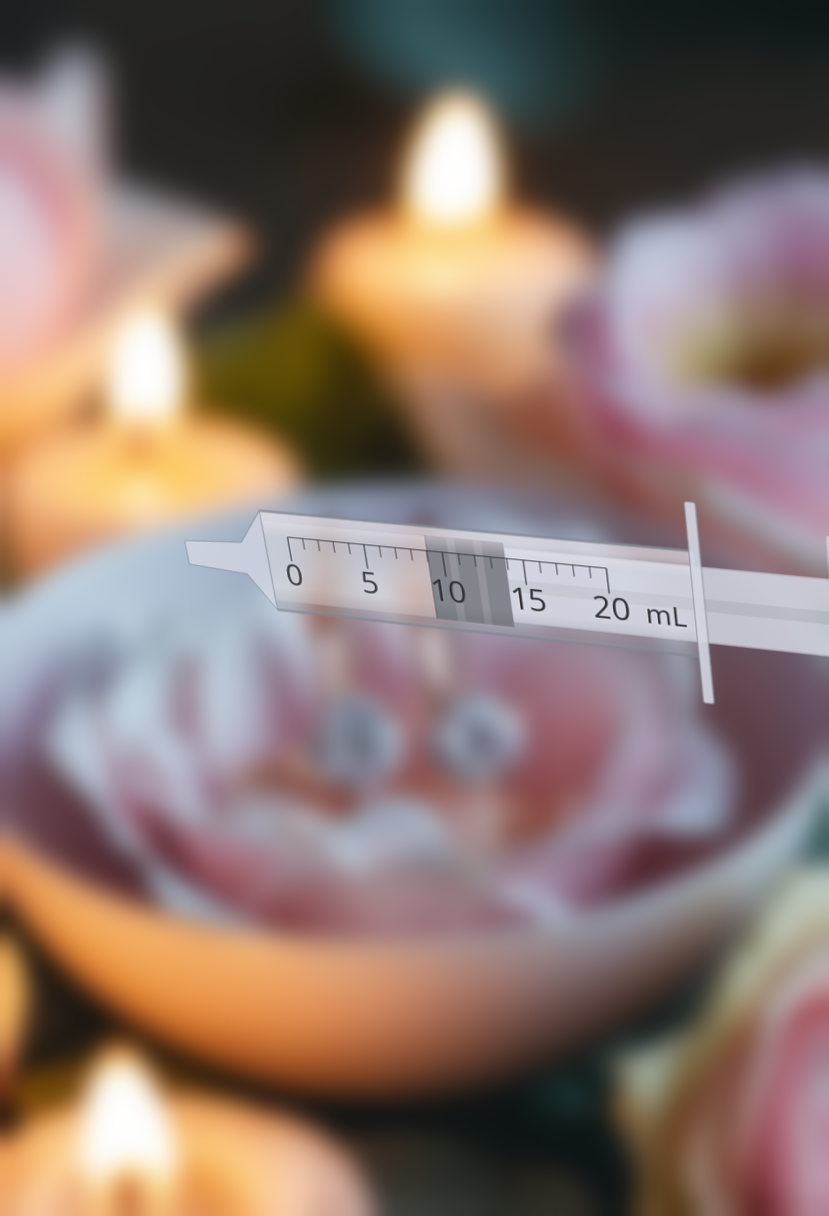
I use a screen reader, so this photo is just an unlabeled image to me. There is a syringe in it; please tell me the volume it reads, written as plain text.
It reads 9 mL
